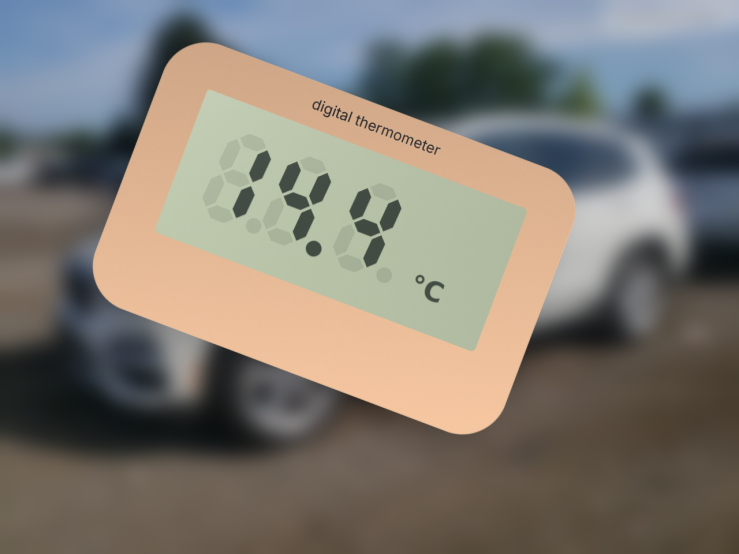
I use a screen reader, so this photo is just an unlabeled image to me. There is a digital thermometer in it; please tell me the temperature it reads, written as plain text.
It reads 14.4 °C
